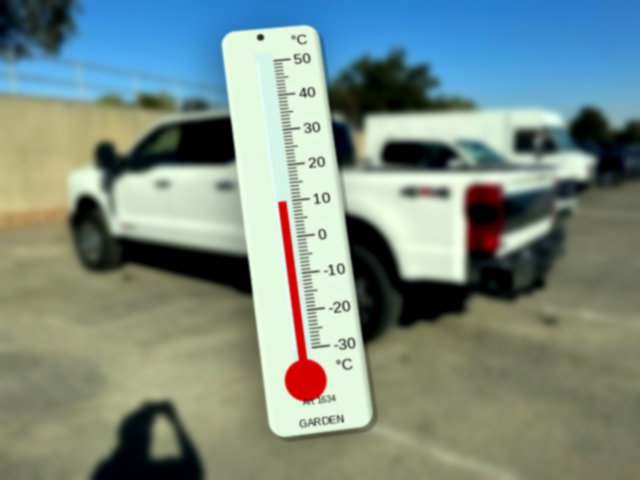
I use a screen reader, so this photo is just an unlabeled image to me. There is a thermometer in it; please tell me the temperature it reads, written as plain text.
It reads 10 °C
